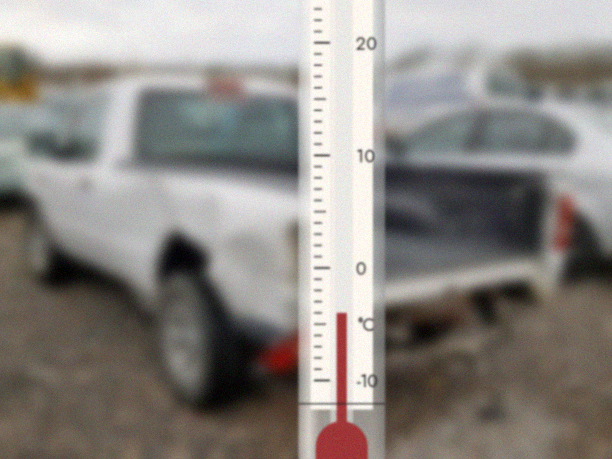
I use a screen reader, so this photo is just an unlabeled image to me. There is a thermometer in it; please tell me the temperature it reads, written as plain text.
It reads -4 °C
